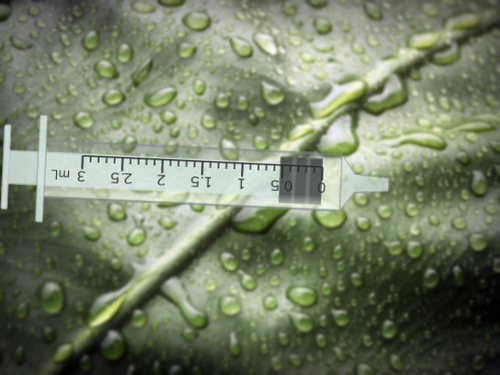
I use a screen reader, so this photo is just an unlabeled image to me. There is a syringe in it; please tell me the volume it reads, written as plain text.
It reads 0 mL
